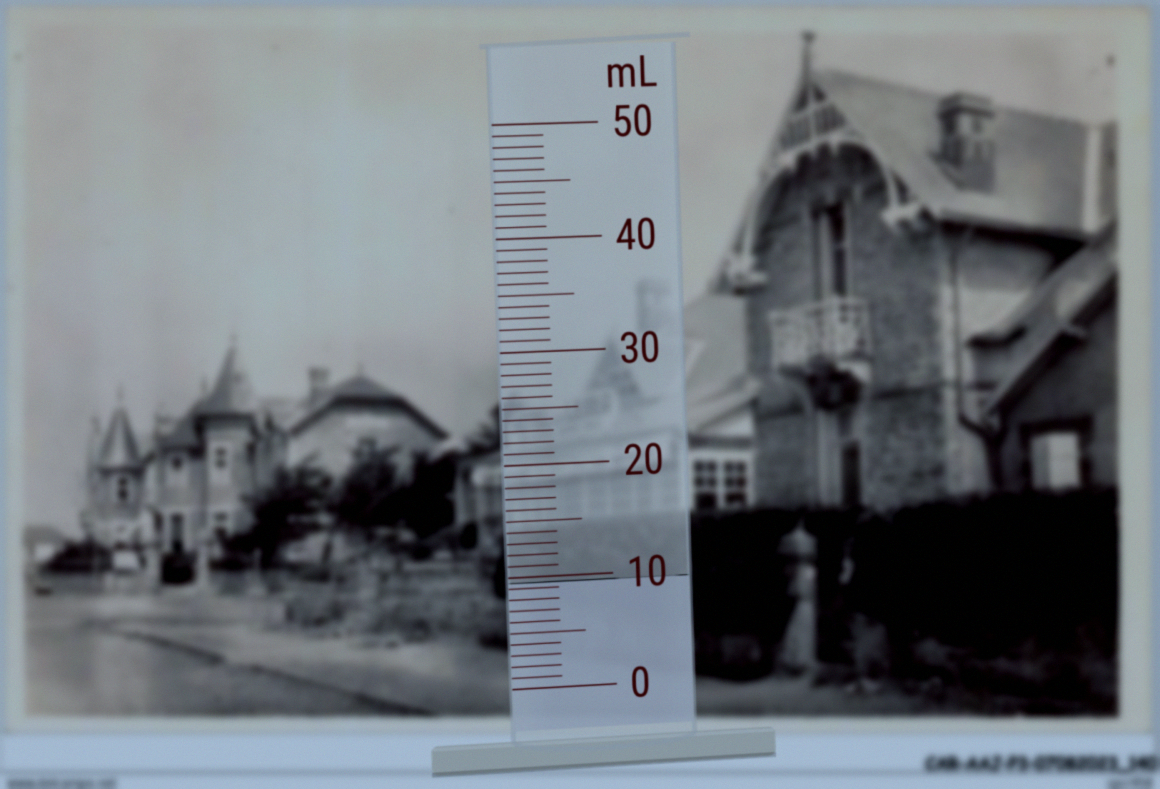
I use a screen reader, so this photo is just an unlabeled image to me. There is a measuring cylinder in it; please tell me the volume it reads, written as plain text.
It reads 9.5 mL
